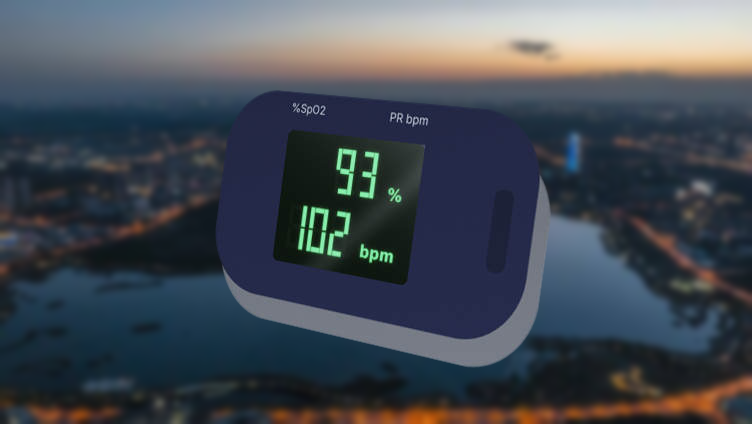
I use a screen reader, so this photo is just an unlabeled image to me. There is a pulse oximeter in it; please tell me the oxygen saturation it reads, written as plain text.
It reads 93 %
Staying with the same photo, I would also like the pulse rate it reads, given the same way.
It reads 102 bpm
